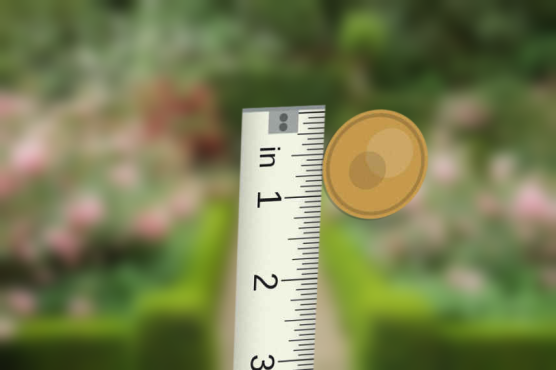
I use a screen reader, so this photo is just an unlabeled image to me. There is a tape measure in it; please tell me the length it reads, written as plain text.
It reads 1.3125 in
